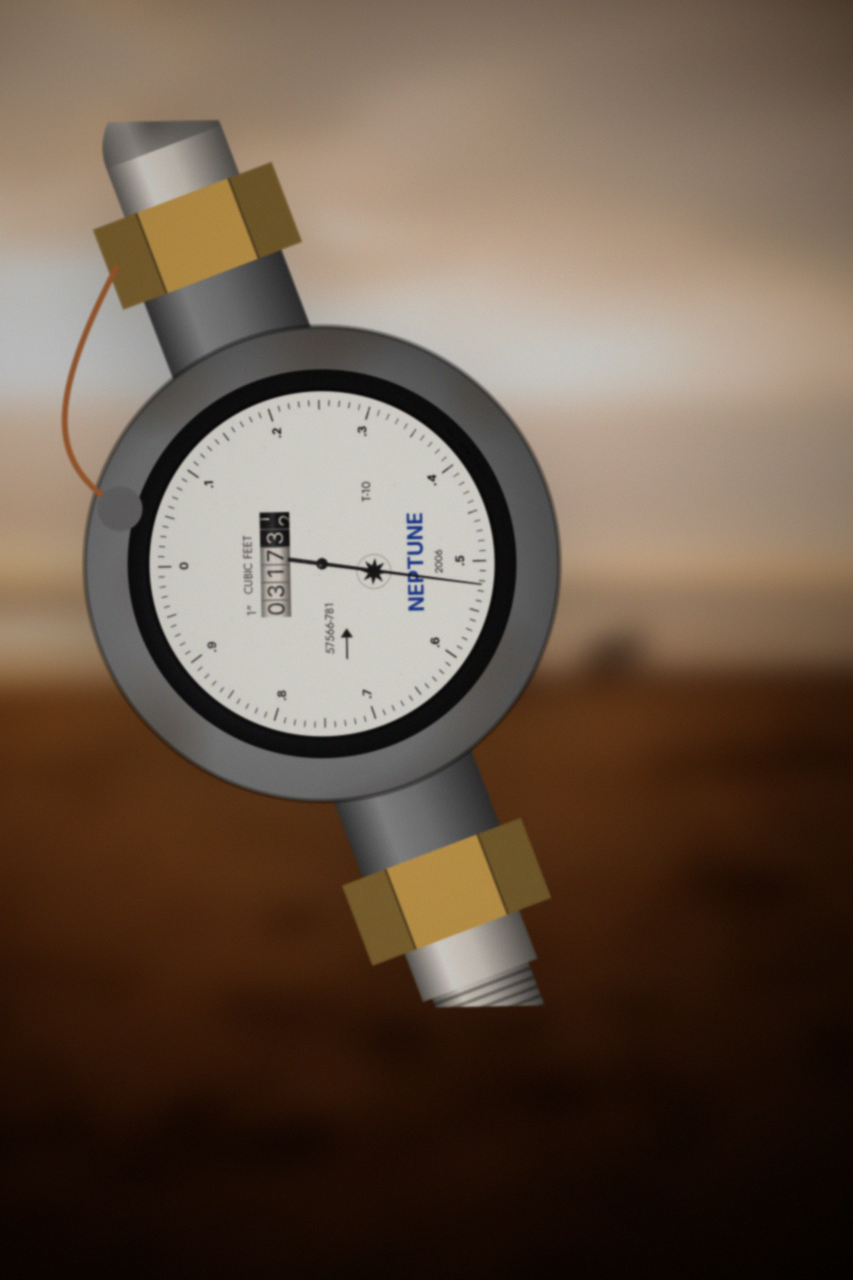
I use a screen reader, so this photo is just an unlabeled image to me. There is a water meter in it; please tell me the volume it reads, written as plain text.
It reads 31731.52 ft³
